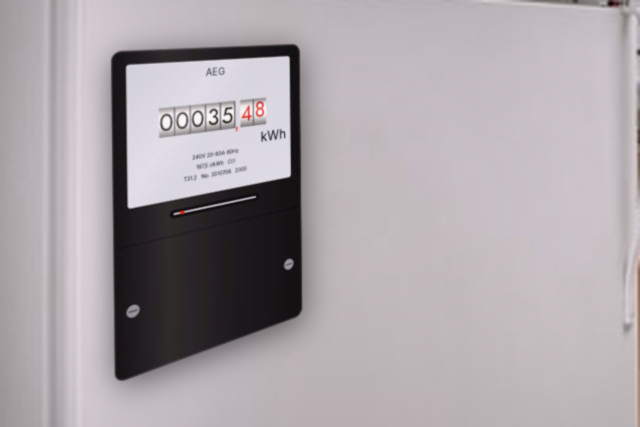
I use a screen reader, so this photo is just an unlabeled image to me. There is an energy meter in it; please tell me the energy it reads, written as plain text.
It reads 35.48 kWh
